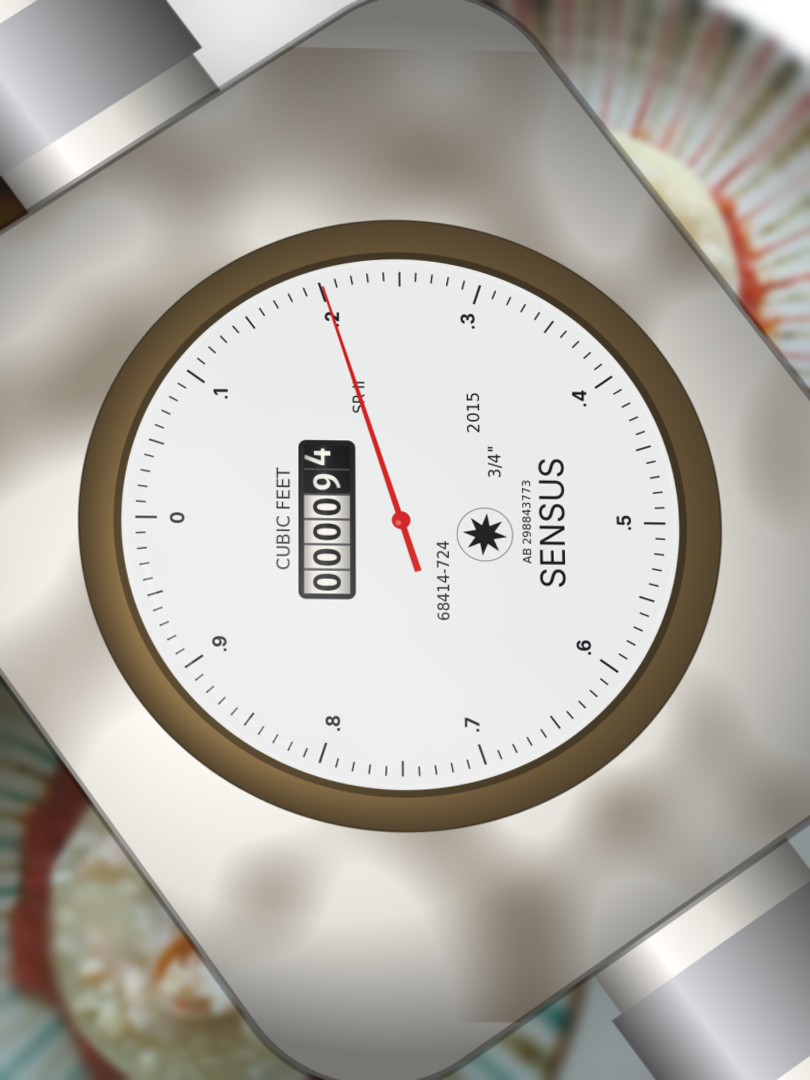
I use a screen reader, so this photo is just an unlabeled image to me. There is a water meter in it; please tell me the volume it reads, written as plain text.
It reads 94.20 ft³
